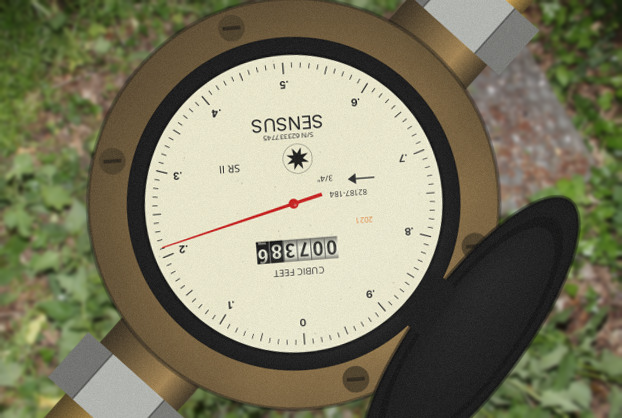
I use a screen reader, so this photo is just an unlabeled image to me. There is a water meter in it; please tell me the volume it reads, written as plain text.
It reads 7386.21 ft³
